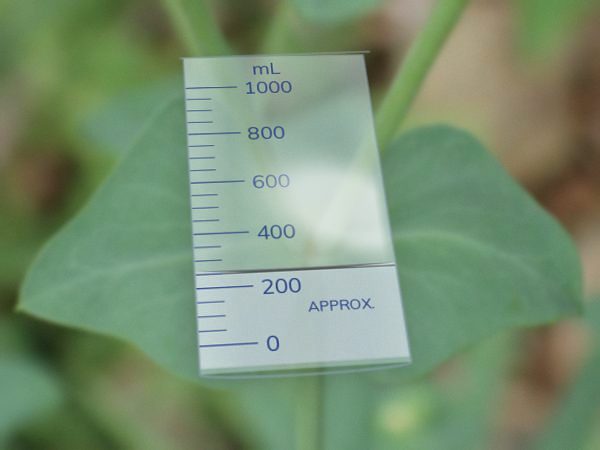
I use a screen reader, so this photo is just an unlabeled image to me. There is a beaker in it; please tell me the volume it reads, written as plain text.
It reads 250 mL
